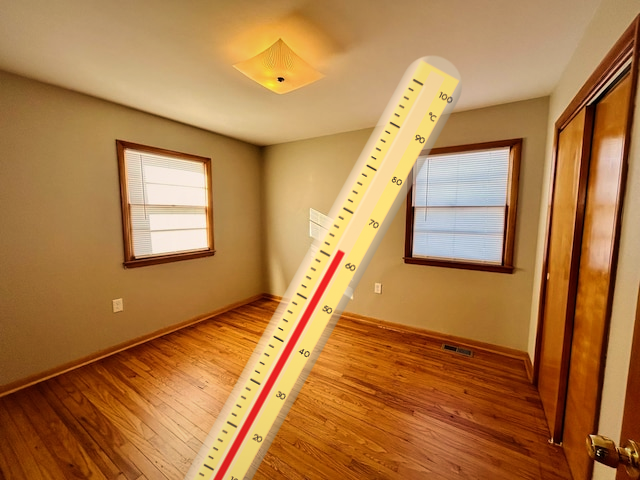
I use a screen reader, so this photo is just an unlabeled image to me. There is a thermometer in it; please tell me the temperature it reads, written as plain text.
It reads 62 °C
